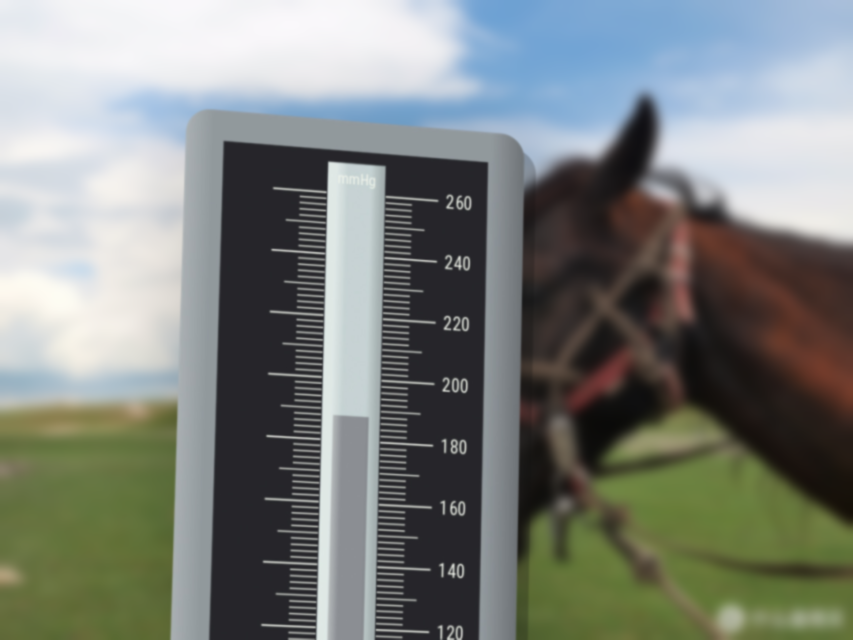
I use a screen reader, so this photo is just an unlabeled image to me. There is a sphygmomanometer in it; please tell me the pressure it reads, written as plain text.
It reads 188 mmHg
